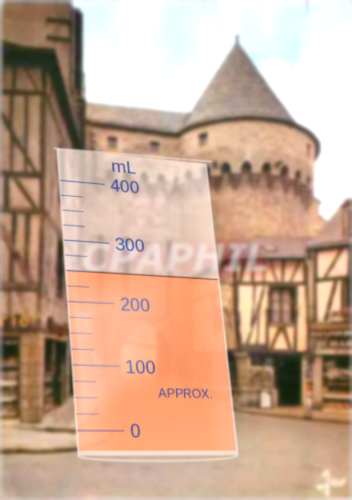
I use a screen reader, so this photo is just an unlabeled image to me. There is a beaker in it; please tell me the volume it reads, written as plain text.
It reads 250 mL
